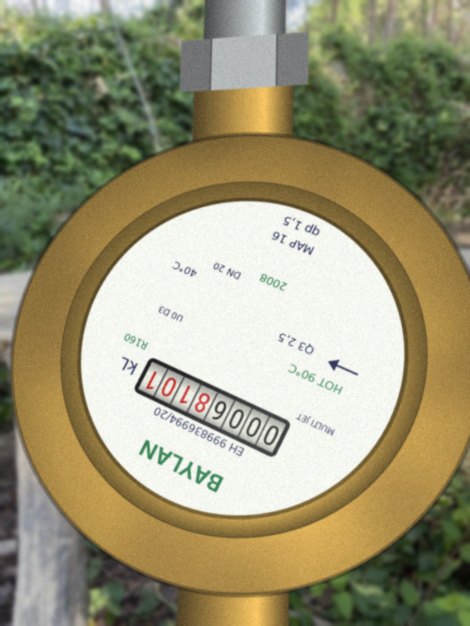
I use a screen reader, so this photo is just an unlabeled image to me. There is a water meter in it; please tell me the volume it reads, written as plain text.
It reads 6.8101 kL
